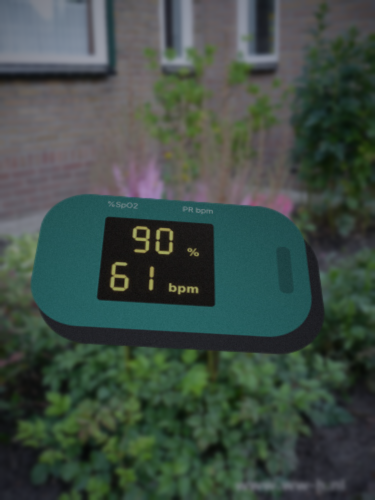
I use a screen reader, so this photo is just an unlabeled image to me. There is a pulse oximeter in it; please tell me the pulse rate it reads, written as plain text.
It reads 61 bpm
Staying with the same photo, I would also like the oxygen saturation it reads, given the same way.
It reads 90 %
